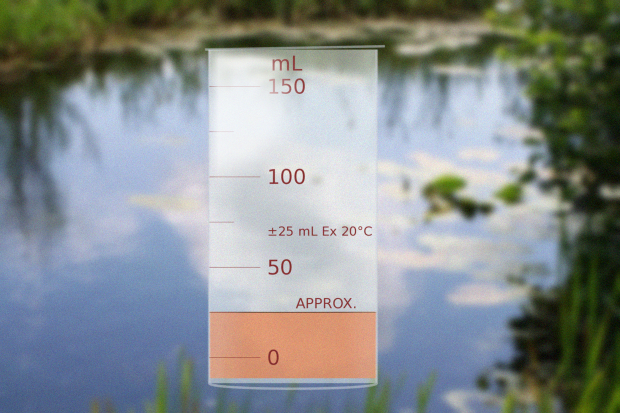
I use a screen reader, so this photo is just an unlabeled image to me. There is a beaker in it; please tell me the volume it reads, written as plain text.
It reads 25 mL
